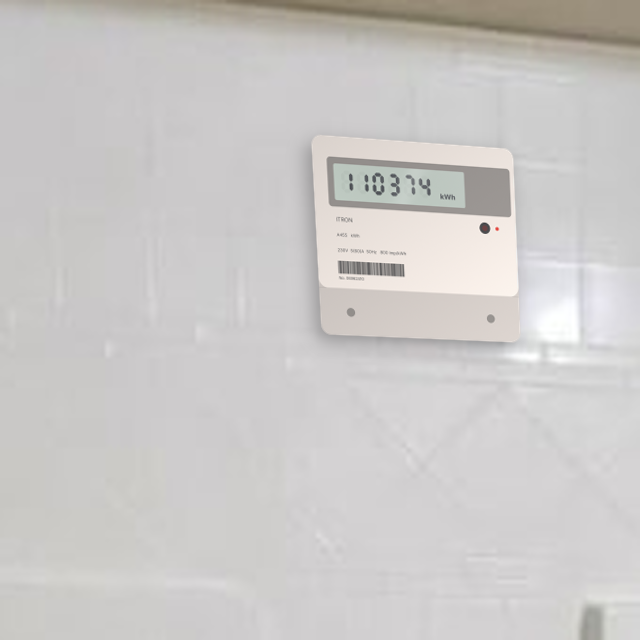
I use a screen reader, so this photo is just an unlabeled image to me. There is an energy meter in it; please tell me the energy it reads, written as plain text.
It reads 110374 kWh
